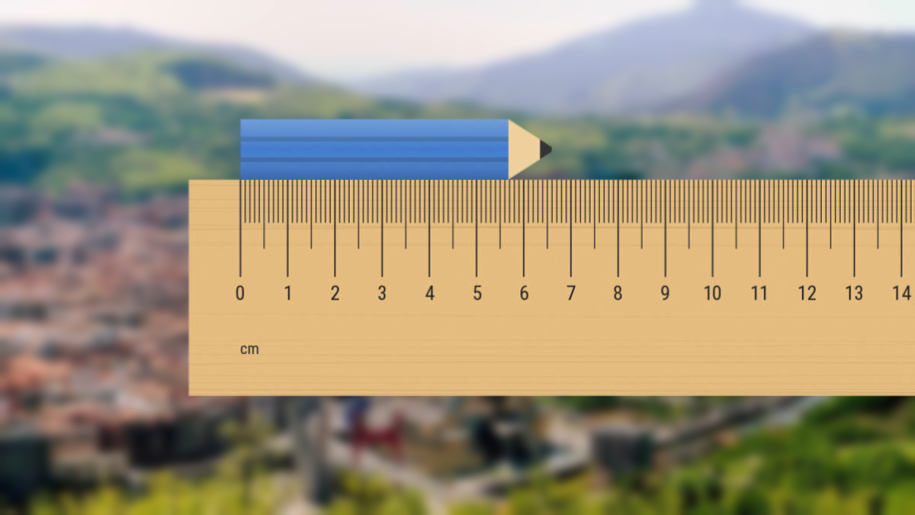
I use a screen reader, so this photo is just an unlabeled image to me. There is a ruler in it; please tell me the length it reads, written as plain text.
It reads 6.6 cm
